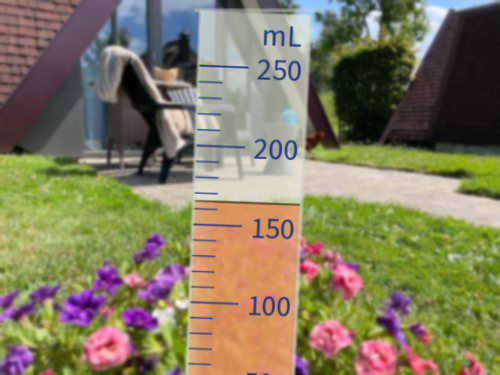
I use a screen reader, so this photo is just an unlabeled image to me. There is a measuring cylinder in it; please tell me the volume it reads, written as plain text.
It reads 165 mL
